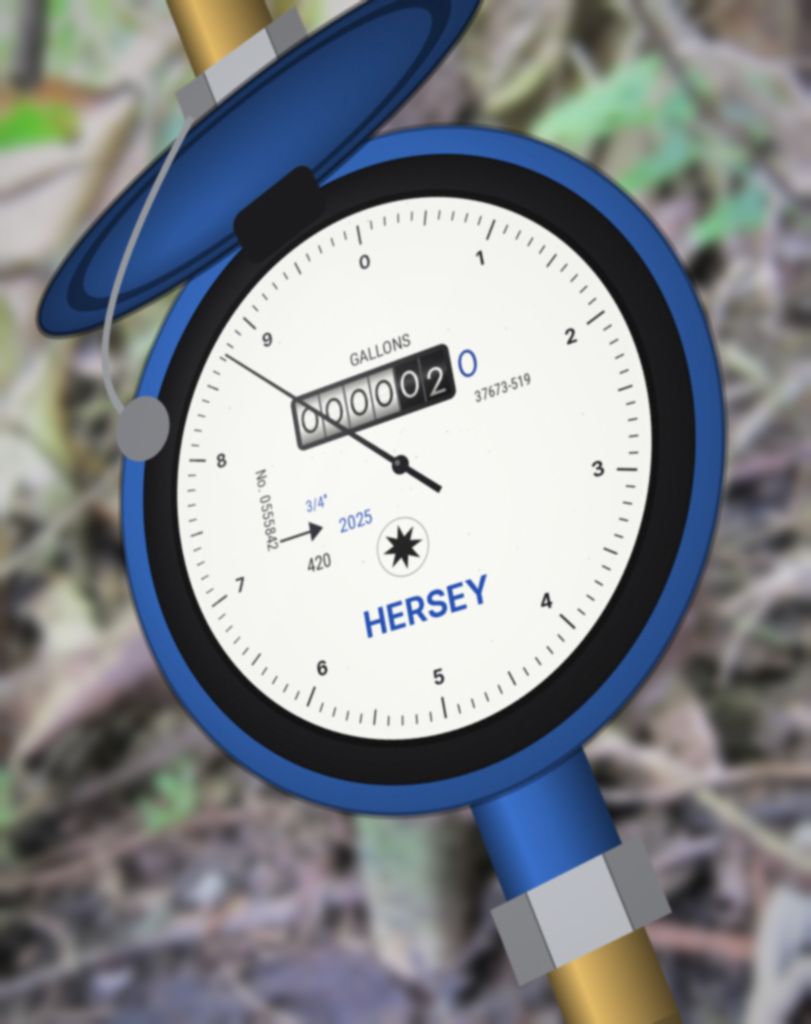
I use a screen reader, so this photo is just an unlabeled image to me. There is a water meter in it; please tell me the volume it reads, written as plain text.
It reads 18.7 gal
